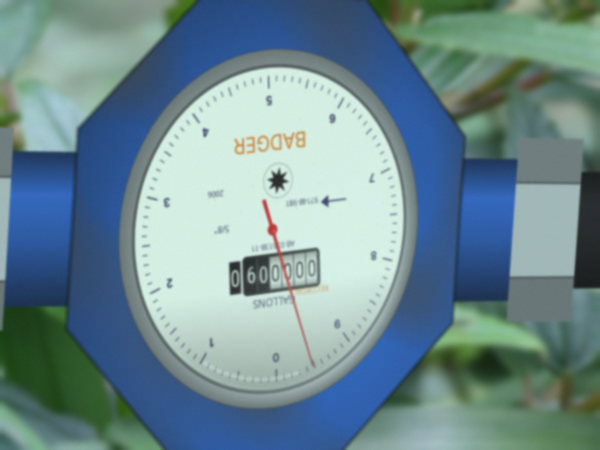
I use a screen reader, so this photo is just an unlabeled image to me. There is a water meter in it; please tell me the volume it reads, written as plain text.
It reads 89.5 gal
